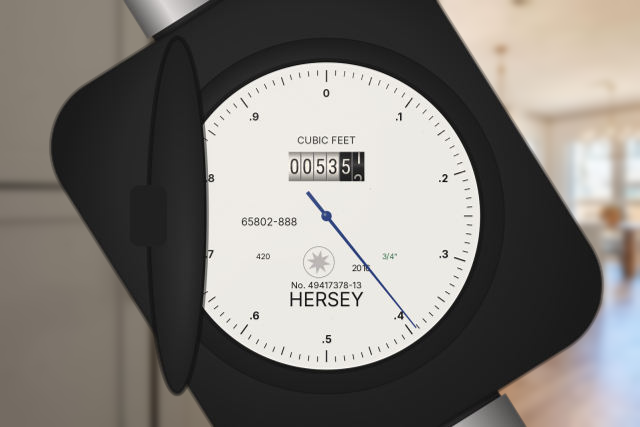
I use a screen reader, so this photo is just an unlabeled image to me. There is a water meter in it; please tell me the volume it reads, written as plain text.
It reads 5351.39 ft³
